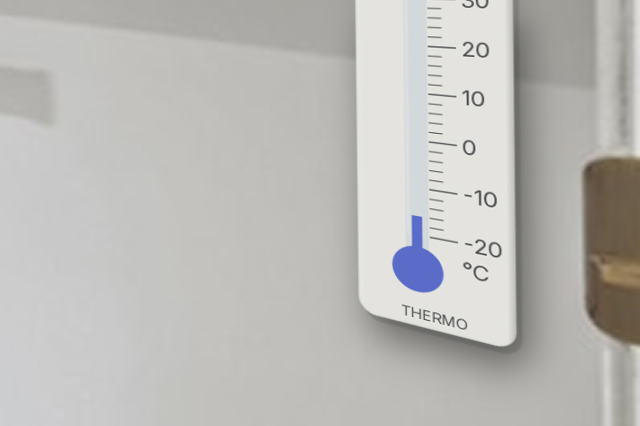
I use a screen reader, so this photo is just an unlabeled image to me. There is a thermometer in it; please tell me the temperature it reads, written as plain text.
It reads -16 °C
